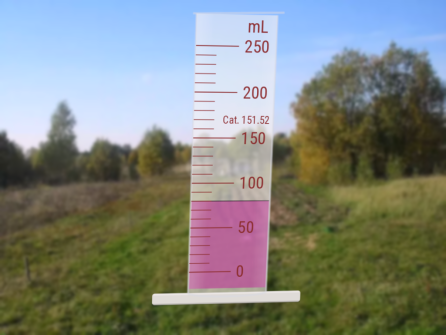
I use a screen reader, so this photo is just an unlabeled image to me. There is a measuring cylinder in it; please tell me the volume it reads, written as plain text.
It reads 80 mL
